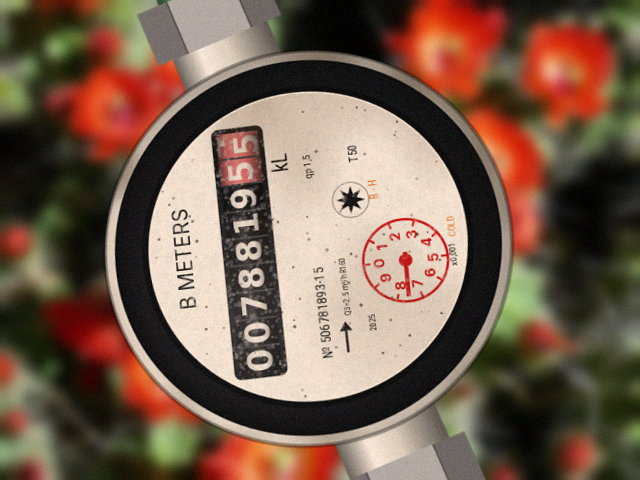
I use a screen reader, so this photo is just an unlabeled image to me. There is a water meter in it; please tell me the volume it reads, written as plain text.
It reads 78819.547 kL
